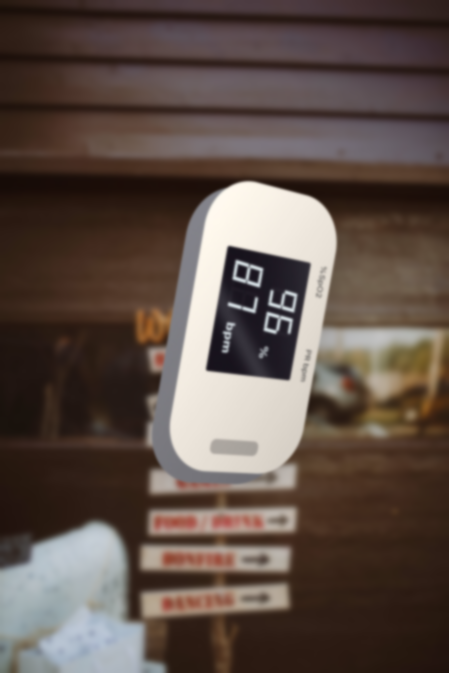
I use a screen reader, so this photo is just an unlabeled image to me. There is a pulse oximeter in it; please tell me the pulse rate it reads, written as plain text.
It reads 87 bpm
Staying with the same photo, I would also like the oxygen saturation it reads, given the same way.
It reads 96 %
